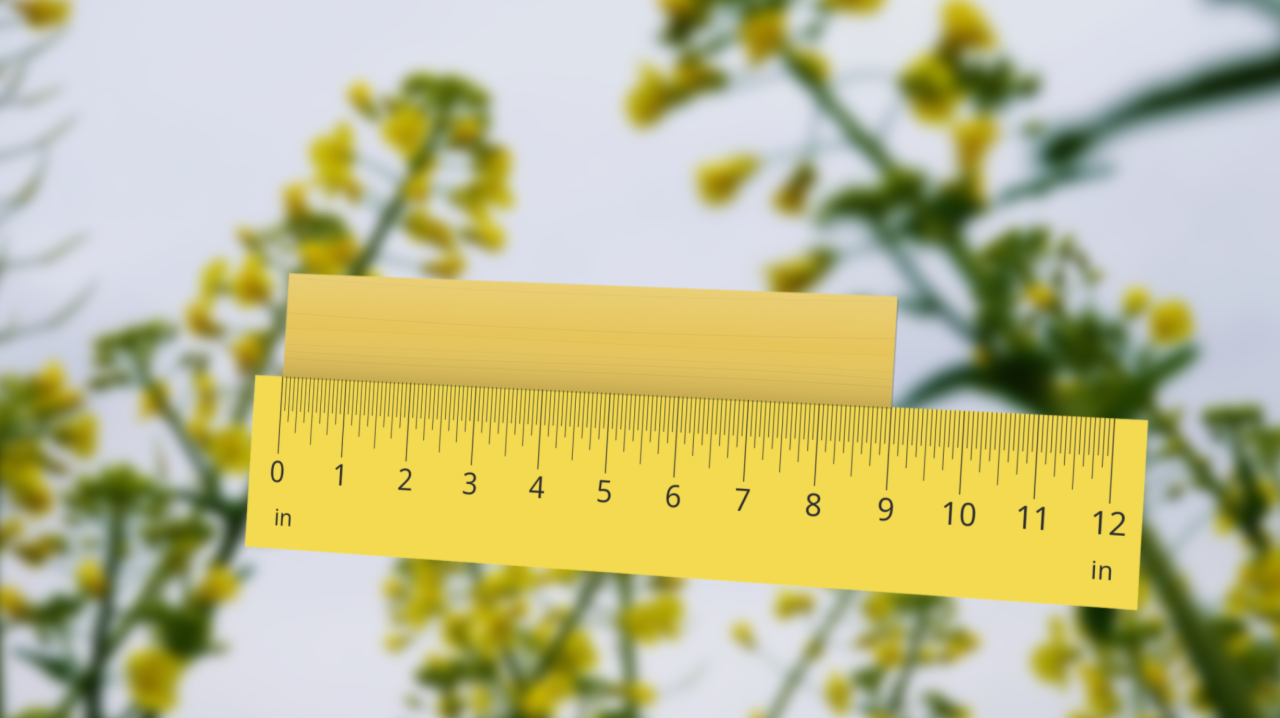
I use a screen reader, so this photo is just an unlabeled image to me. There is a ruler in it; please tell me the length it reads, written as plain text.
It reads 9 in
